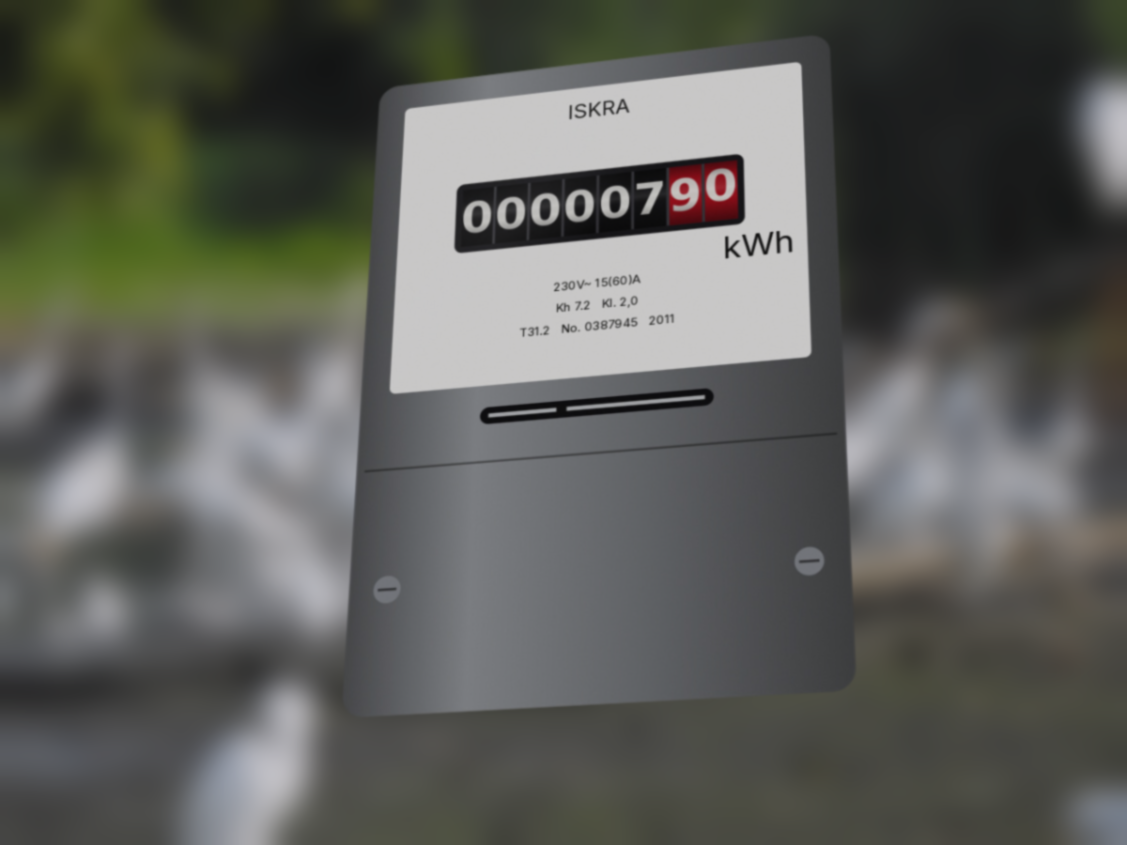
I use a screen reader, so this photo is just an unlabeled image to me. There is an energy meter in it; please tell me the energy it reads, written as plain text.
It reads 7.90 kWh
